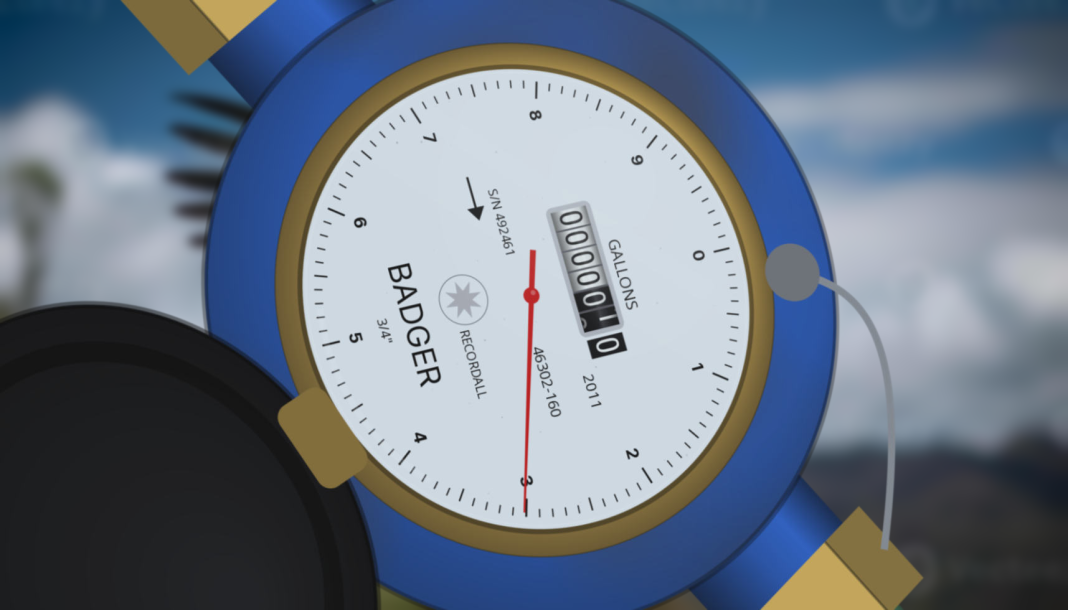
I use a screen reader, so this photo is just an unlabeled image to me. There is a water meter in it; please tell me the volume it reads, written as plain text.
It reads 13.0 gal
